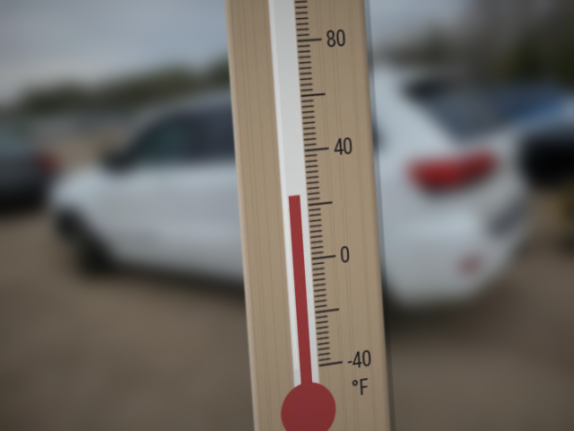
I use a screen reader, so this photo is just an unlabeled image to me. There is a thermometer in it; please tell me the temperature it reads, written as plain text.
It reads 24 °F
